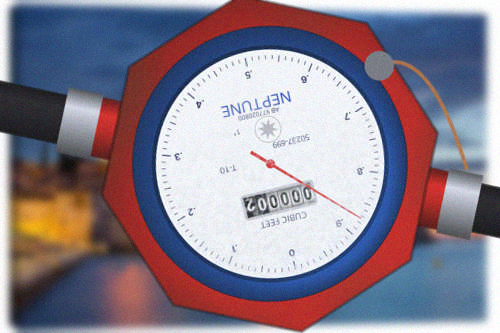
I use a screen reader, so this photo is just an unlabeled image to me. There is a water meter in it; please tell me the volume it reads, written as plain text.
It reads 1.87 ft³
